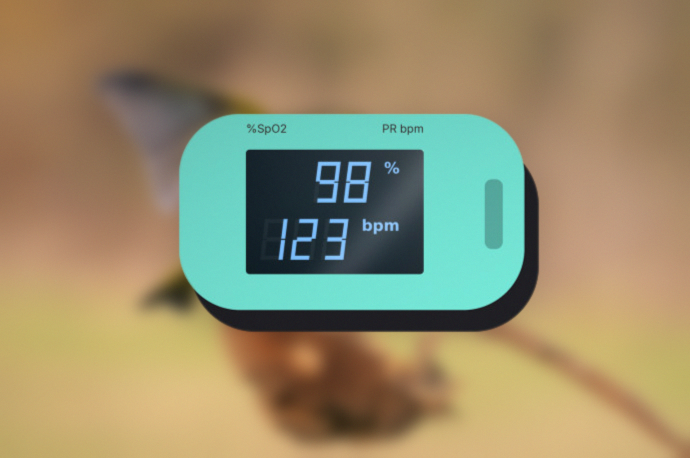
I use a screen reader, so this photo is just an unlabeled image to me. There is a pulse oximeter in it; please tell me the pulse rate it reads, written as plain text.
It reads 123 bpm
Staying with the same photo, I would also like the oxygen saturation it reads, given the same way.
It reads 98 %
